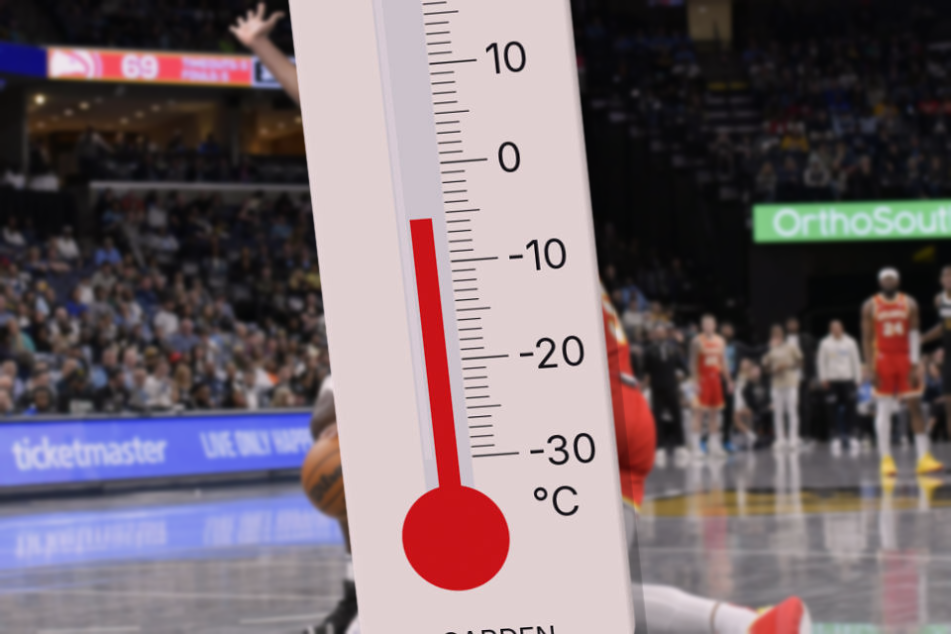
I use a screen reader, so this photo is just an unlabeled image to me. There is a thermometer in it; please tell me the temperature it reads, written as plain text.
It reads -5.5 °C
